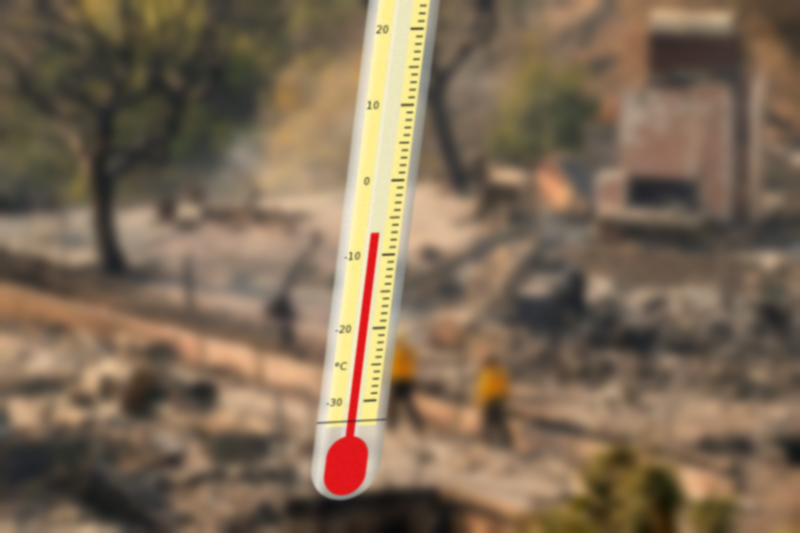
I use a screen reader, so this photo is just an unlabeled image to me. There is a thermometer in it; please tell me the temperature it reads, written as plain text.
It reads -7 °C
